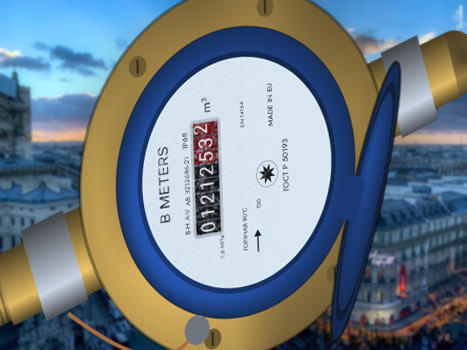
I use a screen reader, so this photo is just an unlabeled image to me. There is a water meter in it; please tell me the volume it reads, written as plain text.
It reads 1212.532 m³
